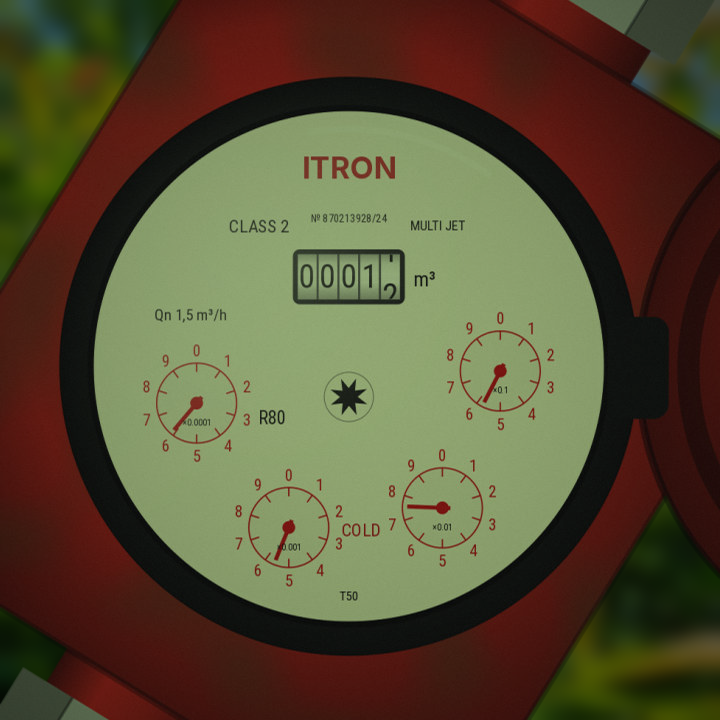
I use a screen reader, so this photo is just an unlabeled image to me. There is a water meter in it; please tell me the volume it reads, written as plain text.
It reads 11.5756 m³
